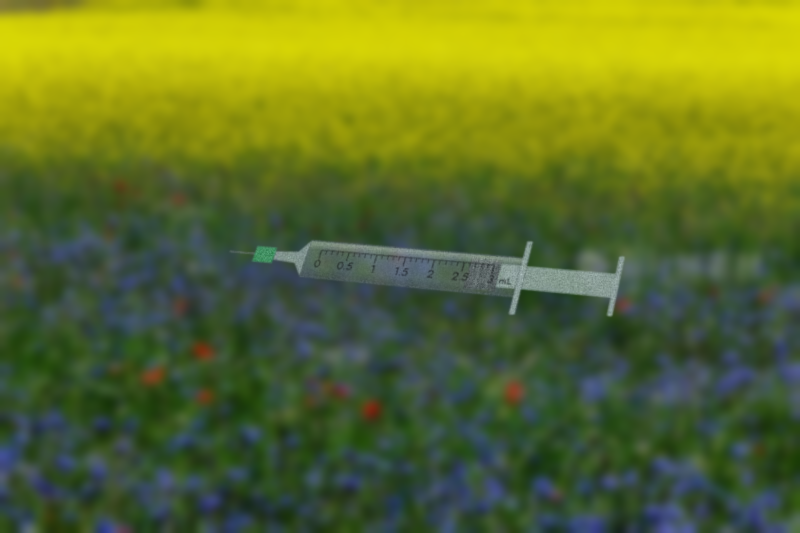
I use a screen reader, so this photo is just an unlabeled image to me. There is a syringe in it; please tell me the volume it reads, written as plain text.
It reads 2.6 mL
